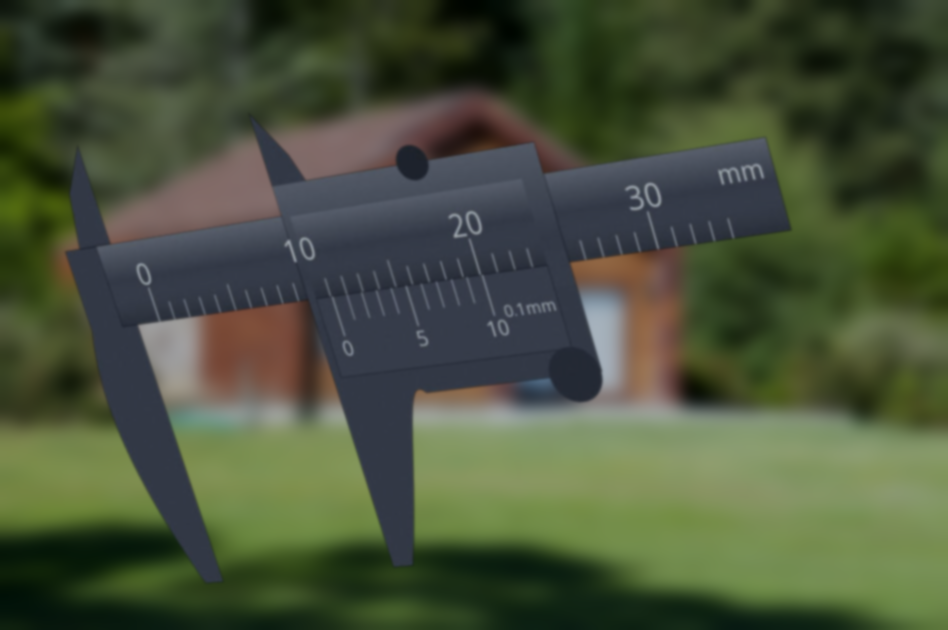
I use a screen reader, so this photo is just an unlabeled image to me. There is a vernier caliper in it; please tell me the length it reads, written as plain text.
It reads 11.1 mm
